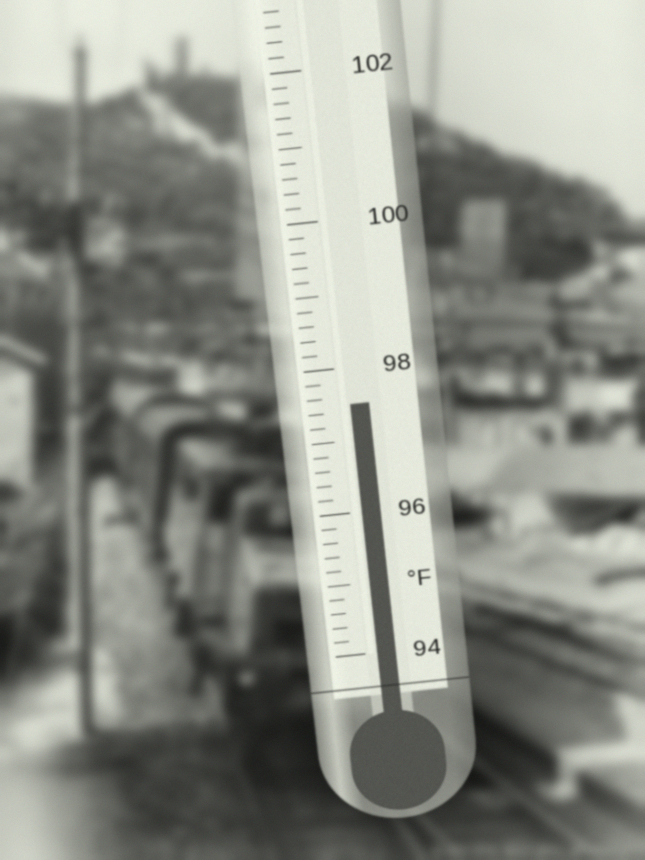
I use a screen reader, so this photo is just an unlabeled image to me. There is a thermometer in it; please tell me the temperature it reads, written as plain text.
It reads 97.5 °F
